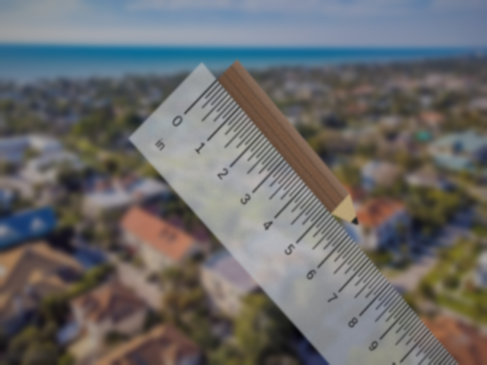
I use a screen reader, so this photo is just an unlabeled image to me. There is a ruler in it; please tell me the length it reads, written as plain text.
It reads 6 in
